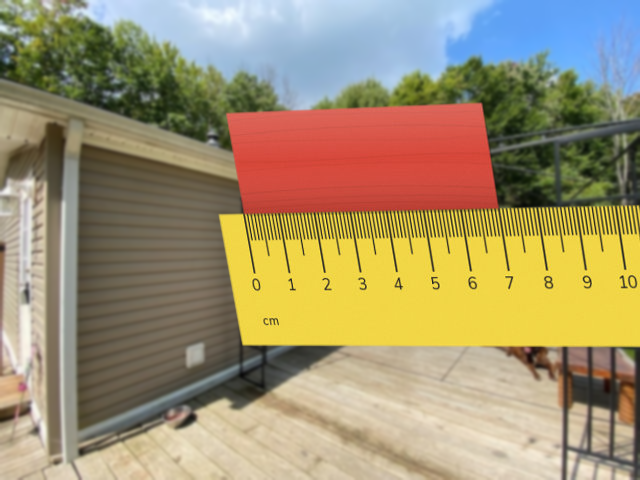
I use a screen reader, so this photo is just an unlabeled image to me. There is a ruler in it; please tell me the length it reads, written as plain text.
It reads 7 cm
